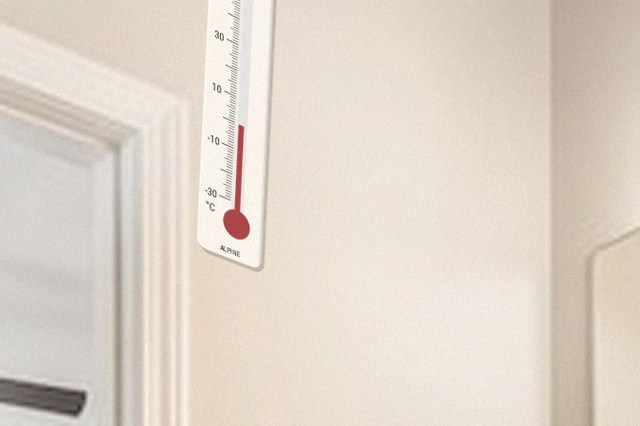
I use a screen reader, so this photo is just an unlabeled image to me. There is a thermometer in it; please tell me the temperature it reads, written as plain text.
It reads 0 °C
